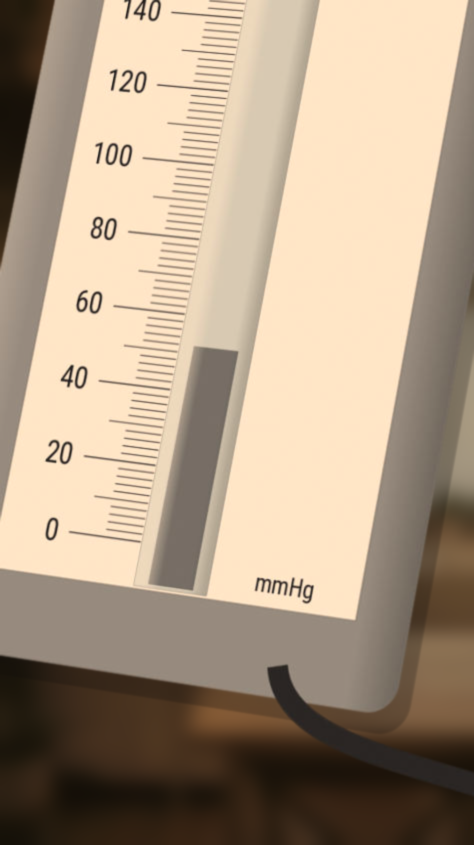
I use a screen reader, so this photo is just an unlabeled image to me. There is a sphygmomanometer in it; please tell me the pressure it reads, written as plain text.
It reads 52 mmHg
